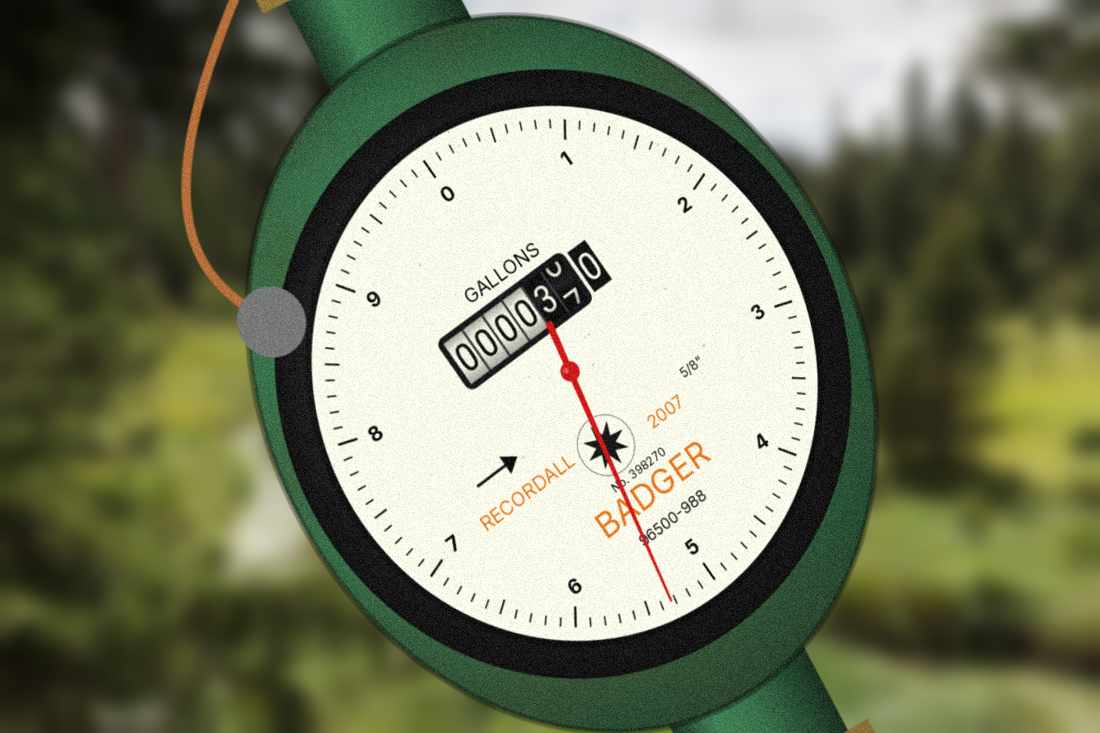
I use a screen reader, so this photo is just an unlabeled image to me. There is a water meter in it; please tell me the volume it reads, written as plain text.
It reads 365.3 gal
